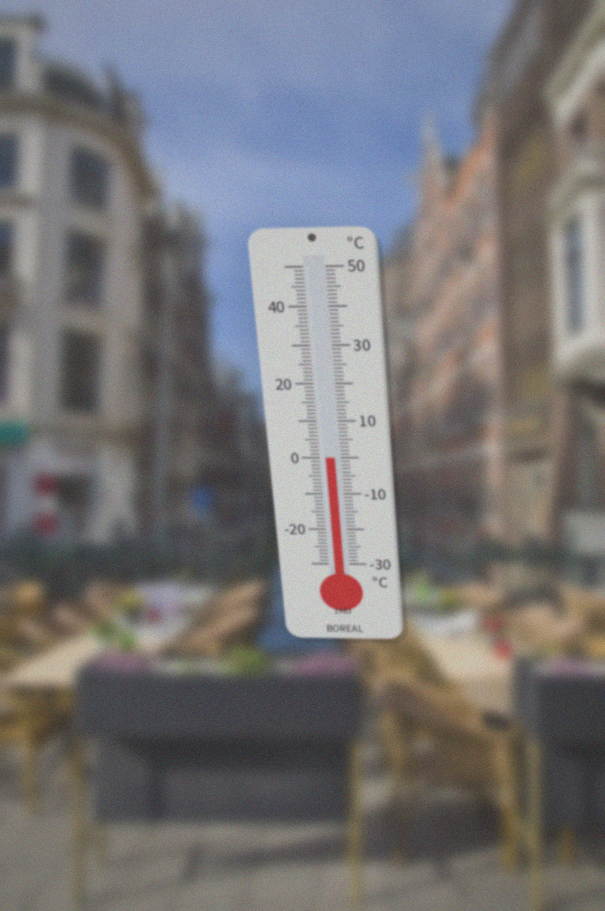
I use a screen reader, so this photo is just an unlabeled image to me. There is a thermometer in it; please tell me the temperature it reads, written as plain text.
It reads 0 °C
